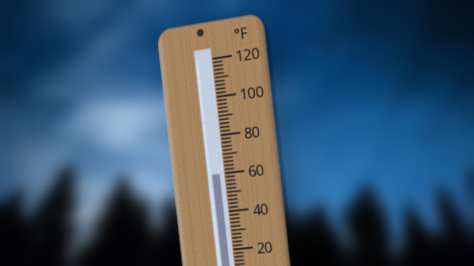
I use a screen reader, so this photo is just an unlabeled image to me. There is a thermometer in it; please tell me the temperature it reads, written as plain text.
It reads 60 °F
